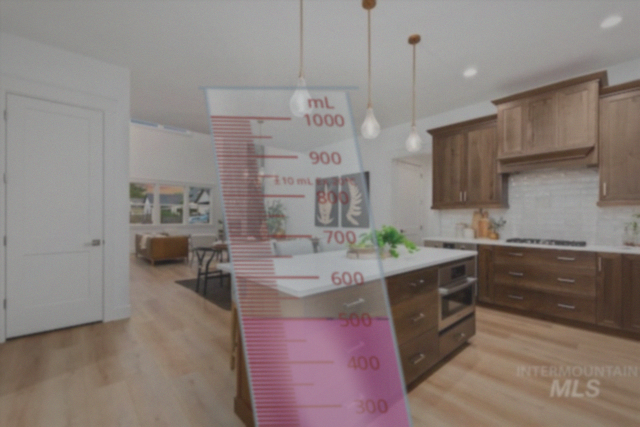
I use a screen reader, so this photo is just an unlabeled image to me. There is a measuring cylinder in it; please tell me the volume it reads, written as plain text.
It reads 500 mL
